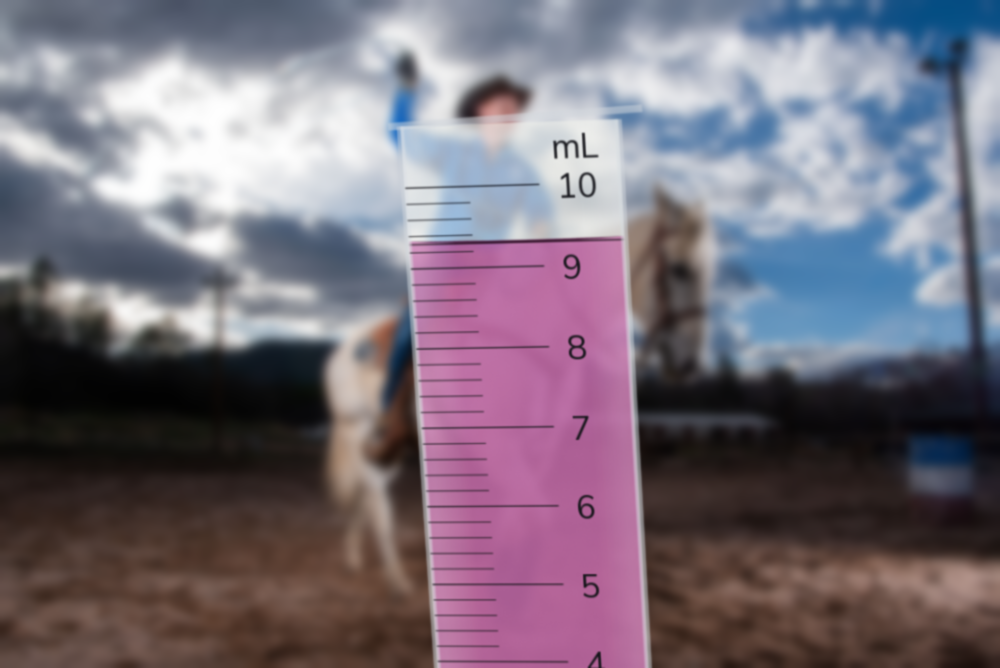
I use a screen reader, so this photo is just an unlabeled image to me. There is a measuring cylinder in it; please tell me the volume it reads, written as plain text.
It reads 9.3 mL
